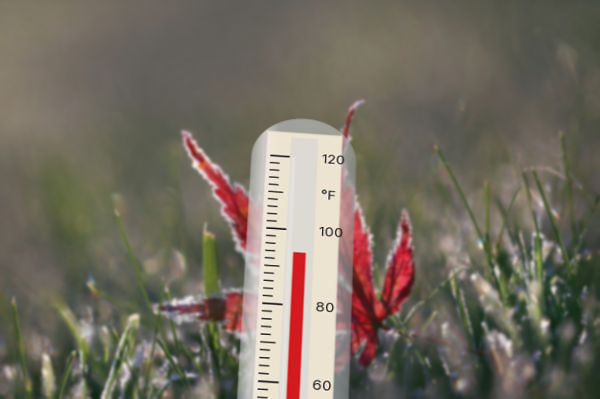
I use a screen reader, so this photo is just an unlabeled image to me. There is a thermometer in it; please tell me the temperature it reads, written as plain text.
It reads 94 °F
